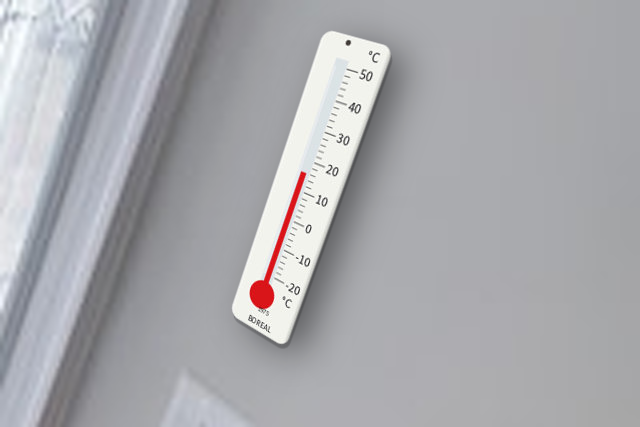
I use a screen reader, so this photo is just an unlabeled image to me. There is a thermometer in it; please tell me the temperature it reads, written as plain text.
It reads 16 °C
